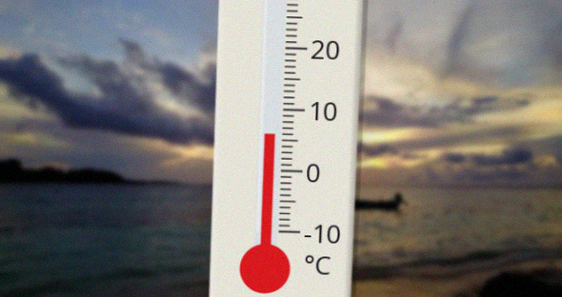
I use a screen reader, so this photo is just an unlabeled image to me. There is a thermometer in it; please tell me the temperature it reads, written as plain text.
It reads 6 °C
